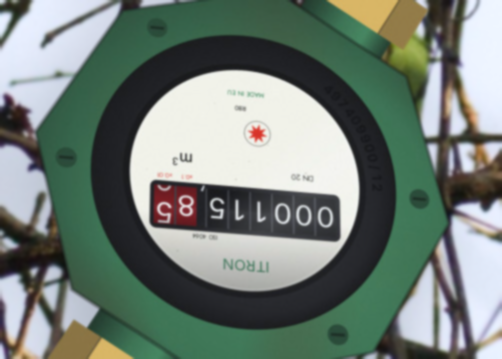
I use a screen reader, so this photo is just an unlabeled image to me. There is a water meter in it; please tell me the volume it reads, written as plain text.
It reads 115.85 m³
